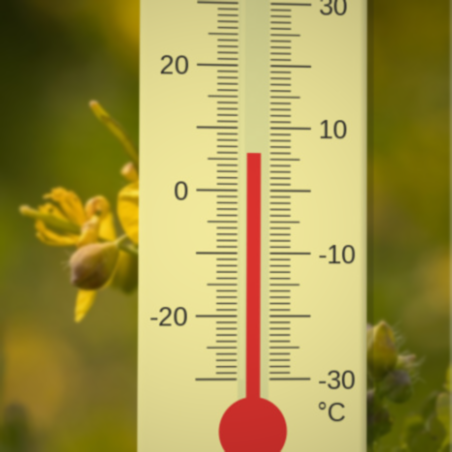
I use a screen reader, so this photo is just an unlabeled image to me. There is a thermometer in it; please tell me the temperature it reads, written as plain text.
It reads 6 °C
